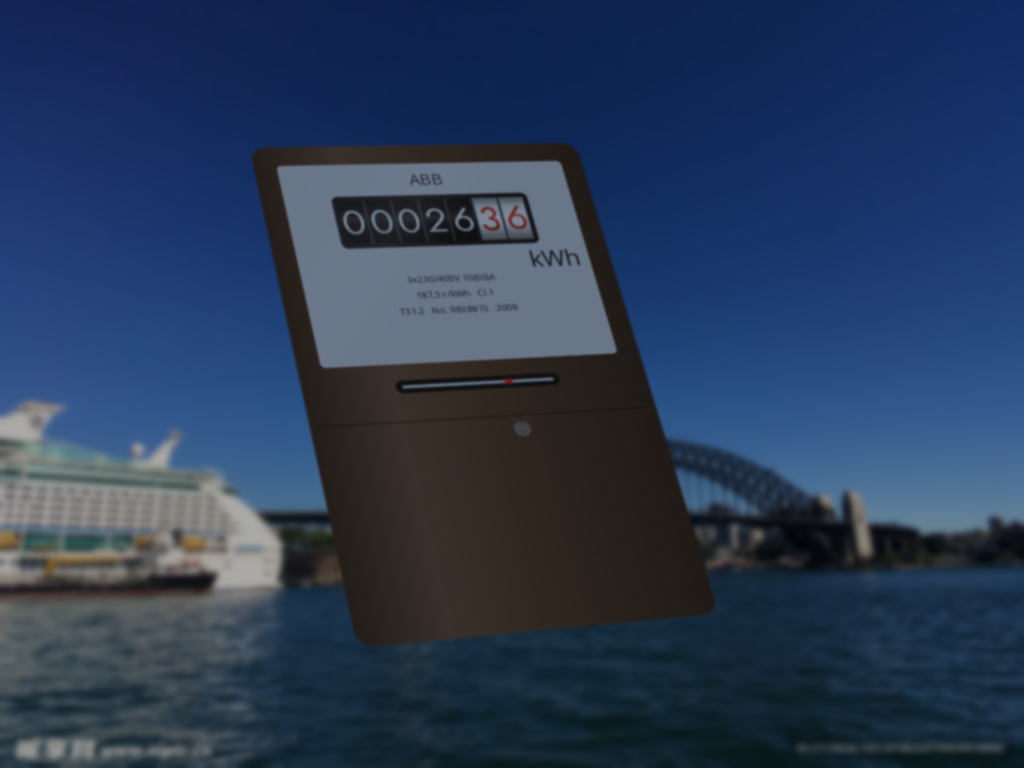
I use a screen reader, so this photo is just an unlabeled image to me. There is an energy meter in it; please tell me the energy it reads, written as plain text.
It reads 26.36 kWh
